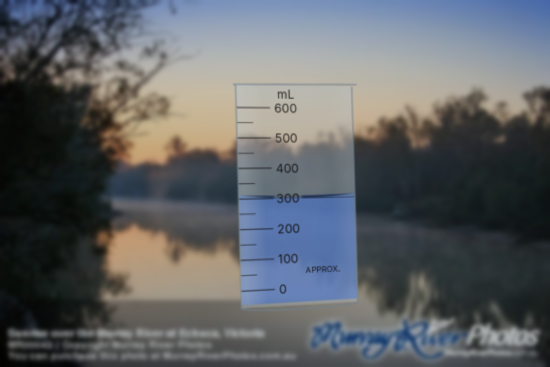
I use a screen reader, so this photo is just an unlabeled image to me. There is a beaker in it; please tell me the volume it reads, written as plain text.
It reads 300 mL
